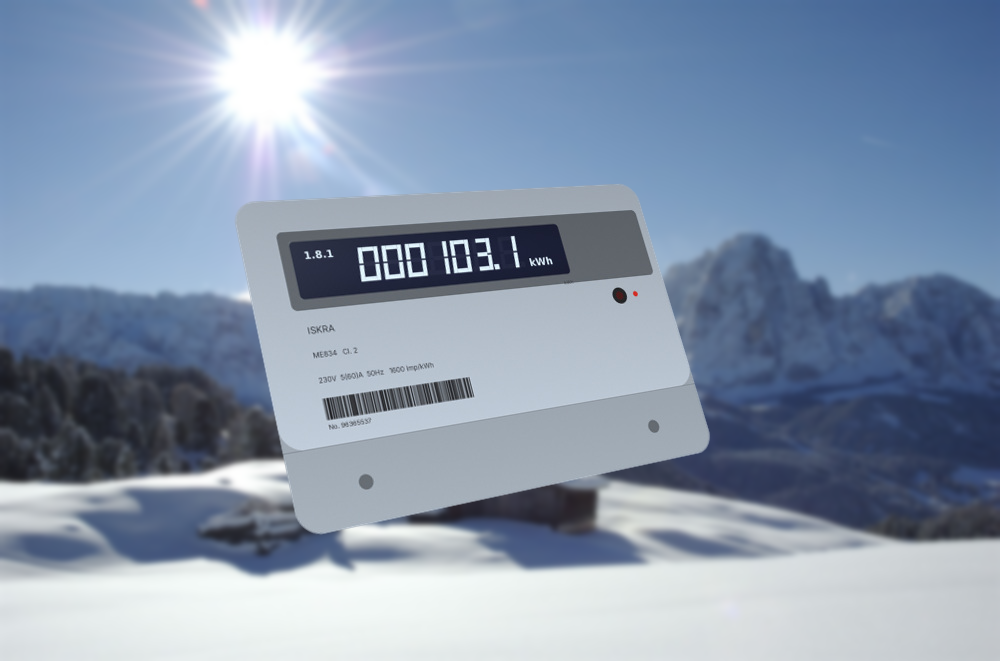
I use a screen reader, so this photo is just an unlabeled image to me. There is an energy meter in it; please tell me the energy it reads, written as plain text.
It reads 103.1 kWh
